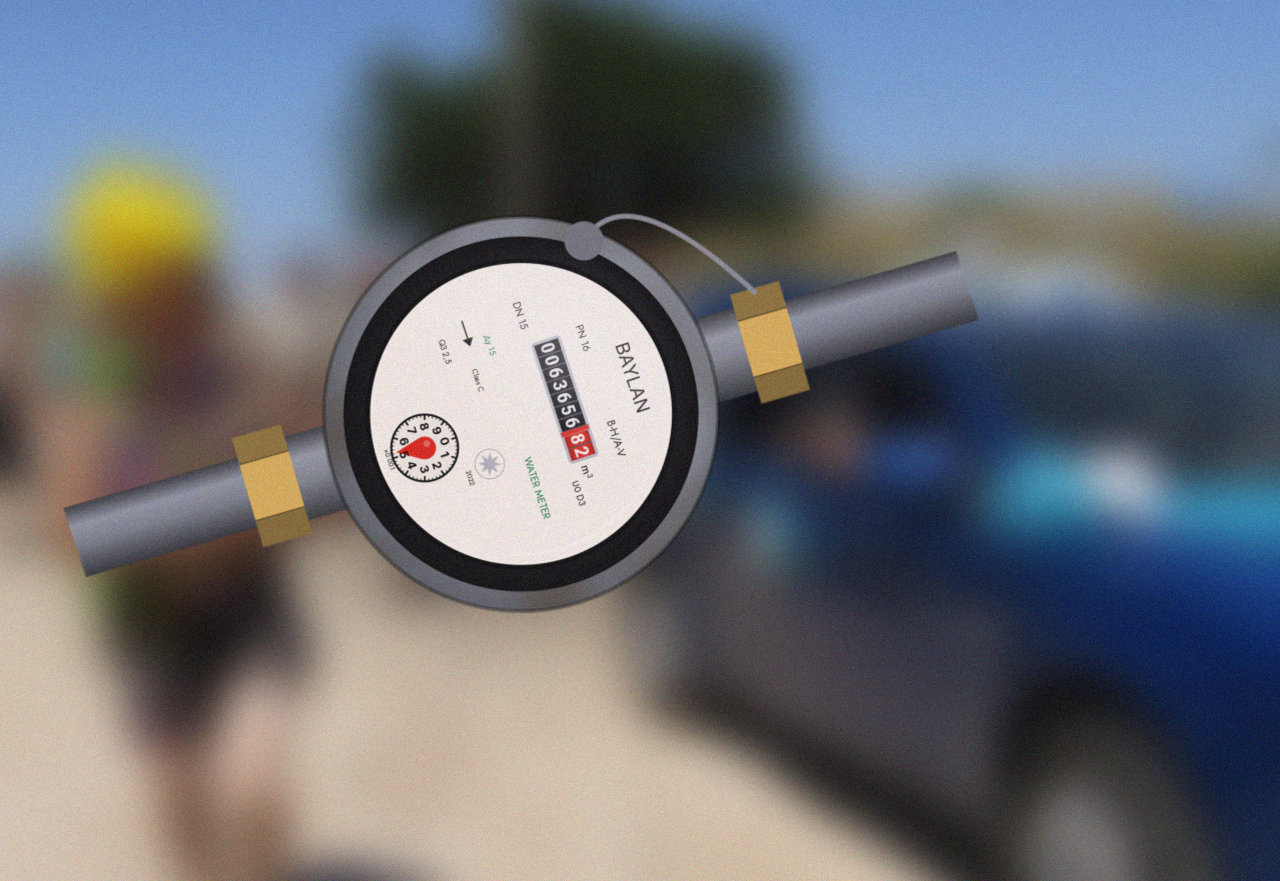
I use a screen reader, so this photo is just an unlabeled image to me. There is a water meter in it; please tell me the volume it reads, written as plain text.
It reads 63656.825 m³
